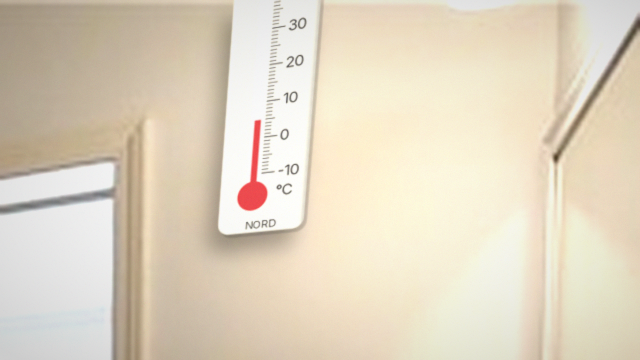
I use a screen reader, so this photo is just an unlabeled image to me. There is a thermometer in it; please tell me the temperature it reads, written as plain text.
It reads 5 °C
